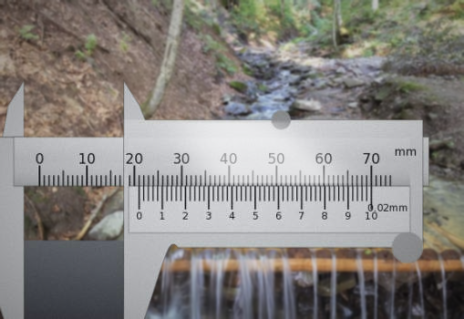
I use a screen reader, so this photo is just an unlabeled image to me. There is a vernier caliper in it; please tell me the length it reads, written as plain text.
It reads 21.0 mm
